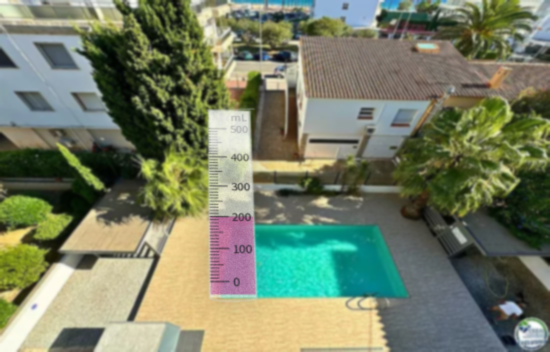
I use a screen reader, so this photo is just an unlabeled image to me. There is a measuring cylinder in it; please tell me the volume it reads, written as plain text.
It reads 200 mL
